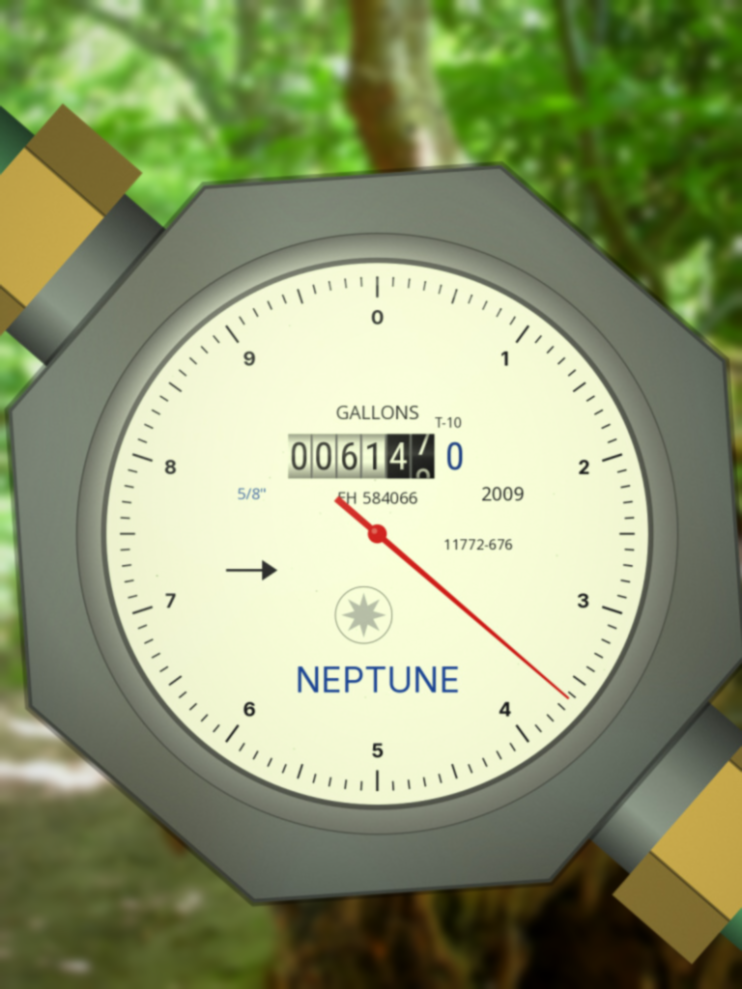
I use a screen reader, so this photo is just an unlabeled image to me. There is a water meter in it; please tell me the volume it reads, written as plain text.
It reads 61473.6 gal
